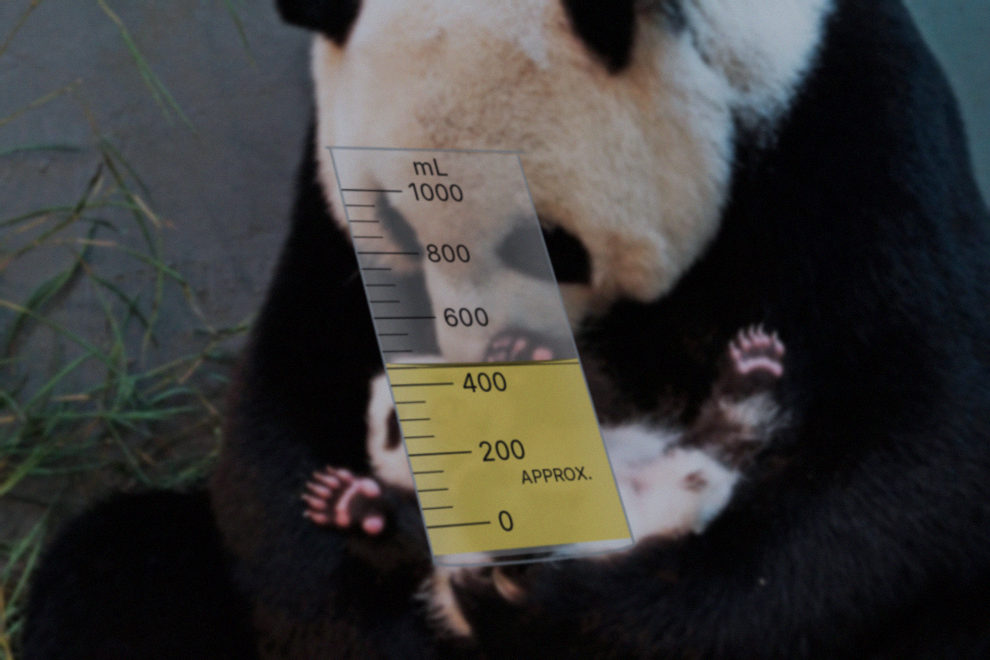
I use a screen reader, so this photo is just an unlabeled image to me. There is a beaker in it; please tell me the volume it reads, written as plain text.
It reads 450 mL
